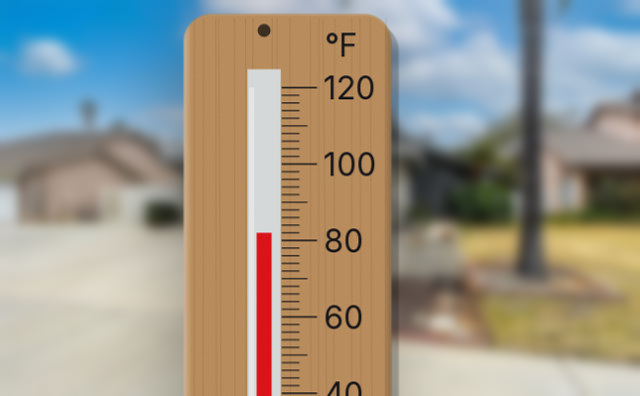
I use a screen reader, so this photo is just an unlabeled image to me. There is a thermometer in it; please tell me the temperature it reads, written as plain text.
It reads 82 °F
